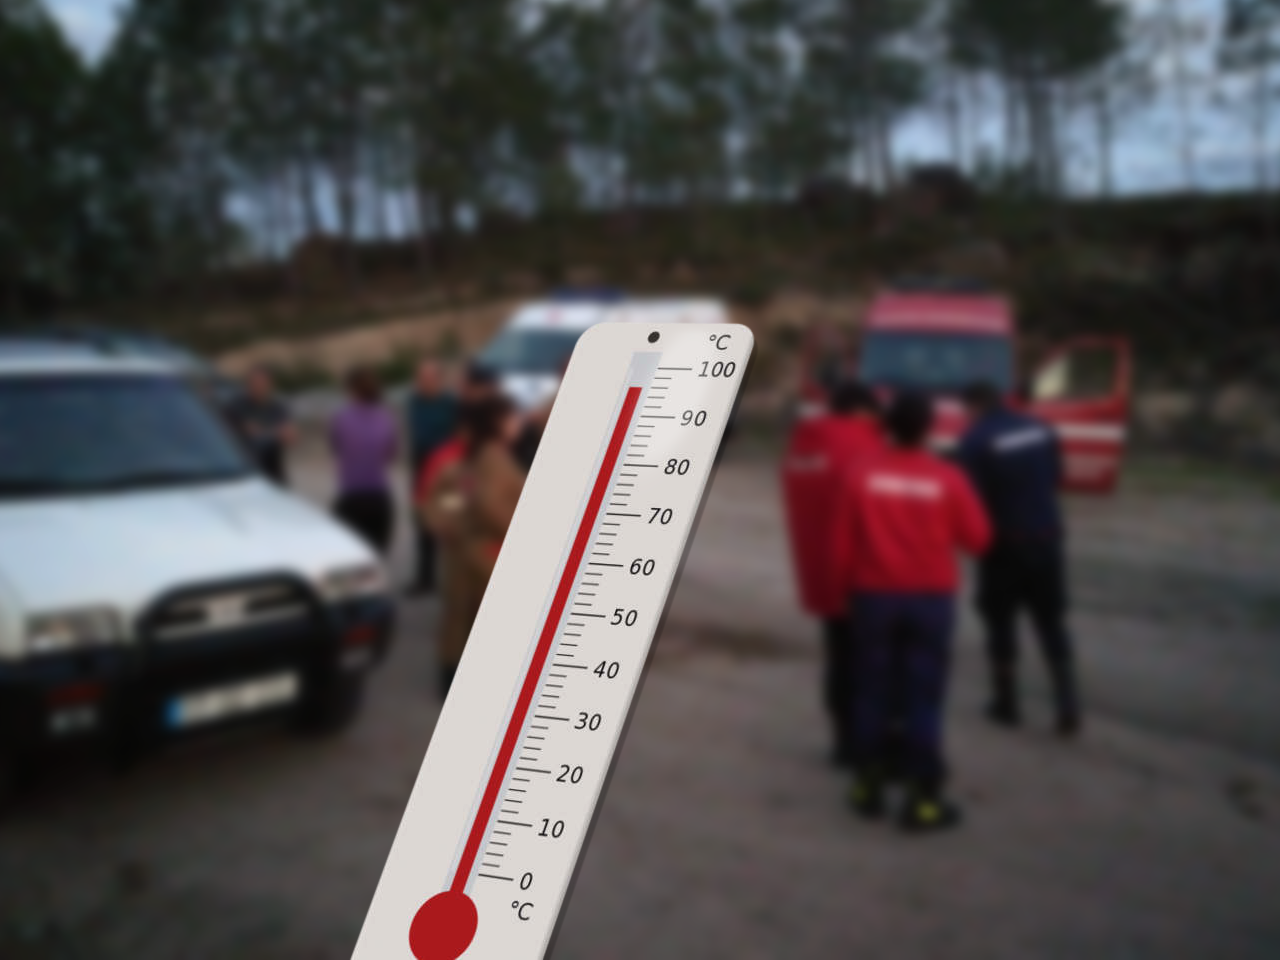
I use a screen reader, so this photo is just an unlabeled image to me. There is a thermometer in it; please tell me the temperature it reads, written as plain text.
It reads 96 °C
